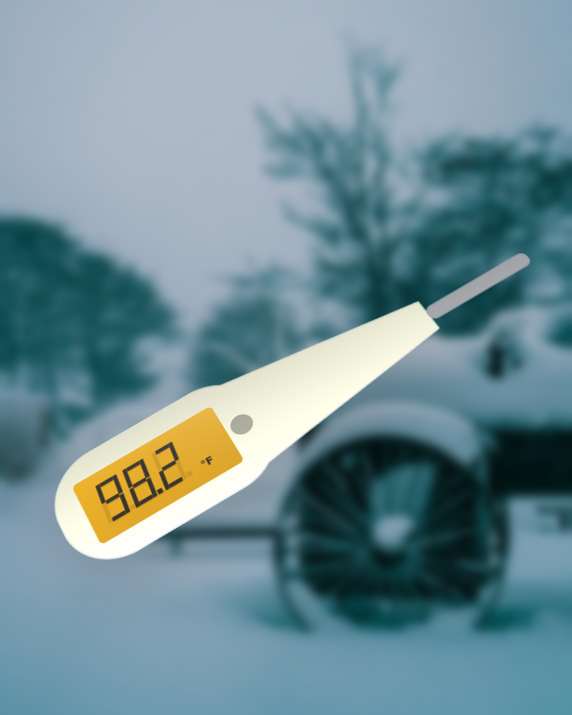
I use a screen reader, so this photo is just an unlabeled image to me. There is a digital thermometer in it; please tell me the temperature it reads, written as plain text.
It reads 98.2 °F
